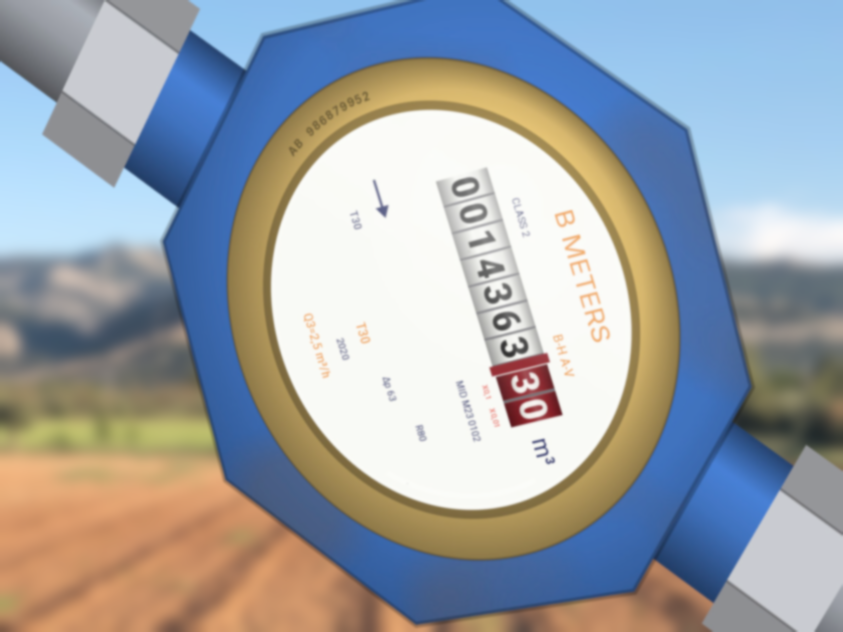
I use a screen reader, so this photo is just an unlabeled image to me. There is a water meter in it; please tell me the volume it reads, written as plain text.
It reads 14363.30 m³
